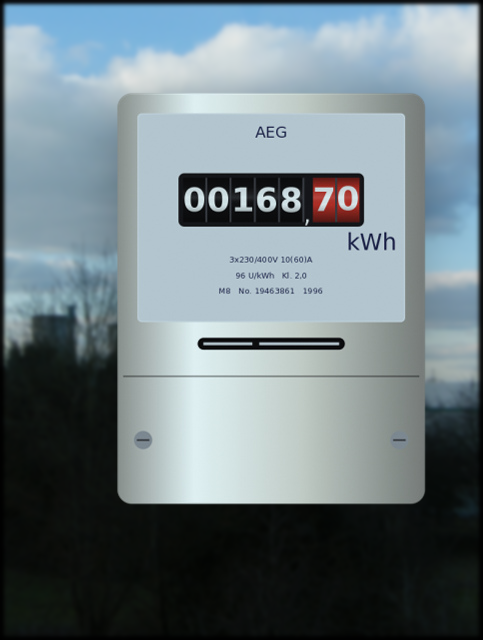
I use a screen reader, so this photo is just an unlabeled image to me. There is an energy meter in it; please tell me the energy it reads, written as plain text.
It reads 168.70 kWh
